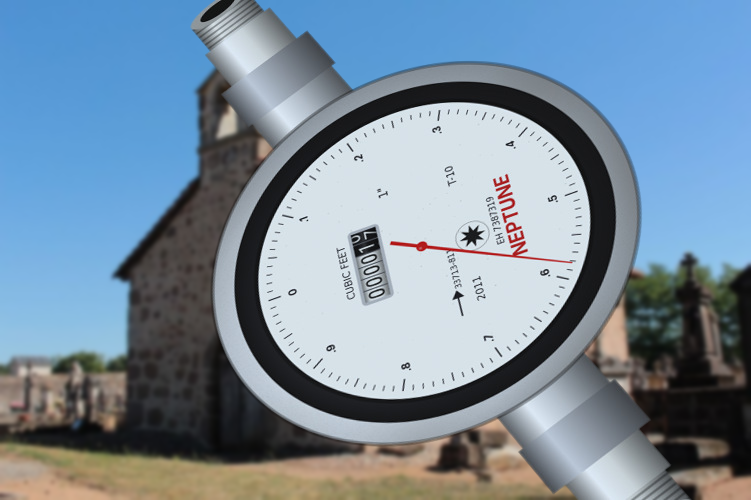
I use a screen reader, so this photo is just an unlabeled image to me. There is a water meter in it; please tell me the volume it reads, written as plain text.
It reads 16.58 ft³
